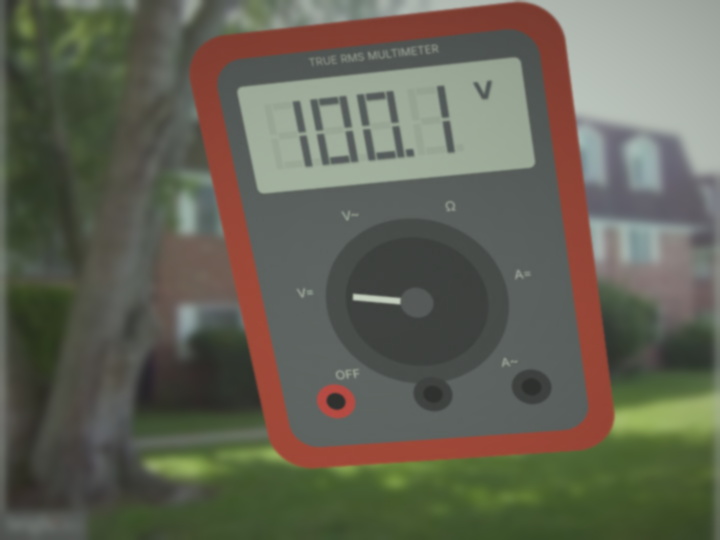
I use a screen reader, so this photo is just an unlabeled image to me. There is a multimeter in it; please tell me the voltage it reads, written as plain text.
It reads 100.1 V
